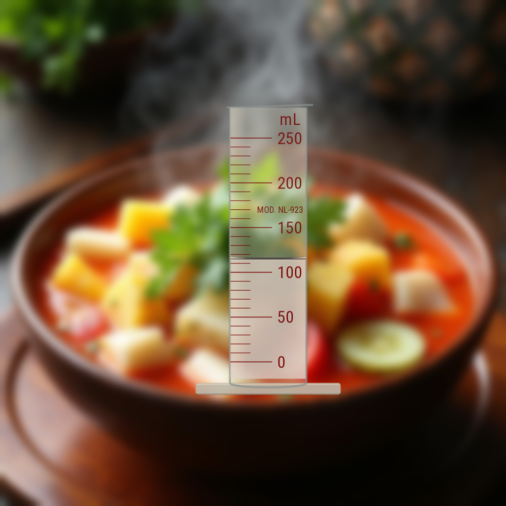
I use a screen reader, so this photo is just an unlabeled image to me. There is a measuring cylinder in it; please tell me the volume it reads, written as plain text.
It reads 115 mL
